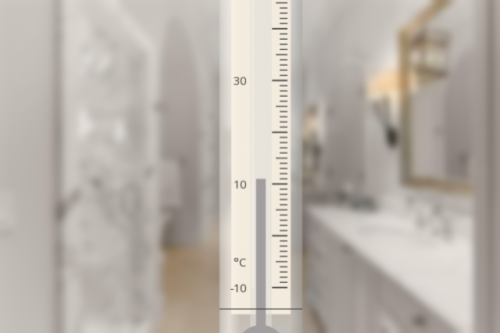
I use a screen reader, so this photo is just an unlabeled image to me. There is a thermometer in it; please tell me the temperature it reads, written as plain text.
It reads 11 °C
